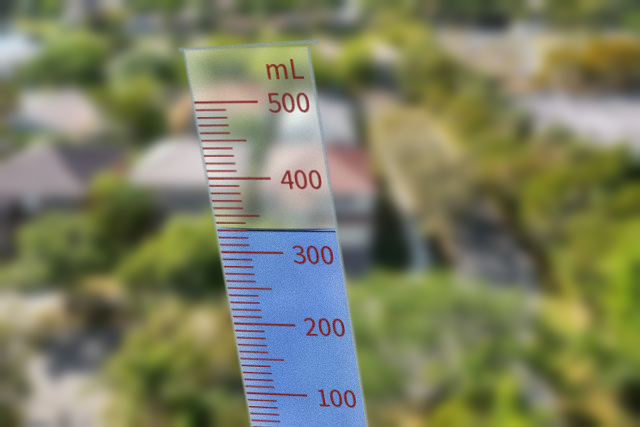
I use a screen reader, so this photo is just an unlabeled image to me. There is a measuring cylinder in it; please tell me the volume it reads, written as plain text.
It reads 330 mL
